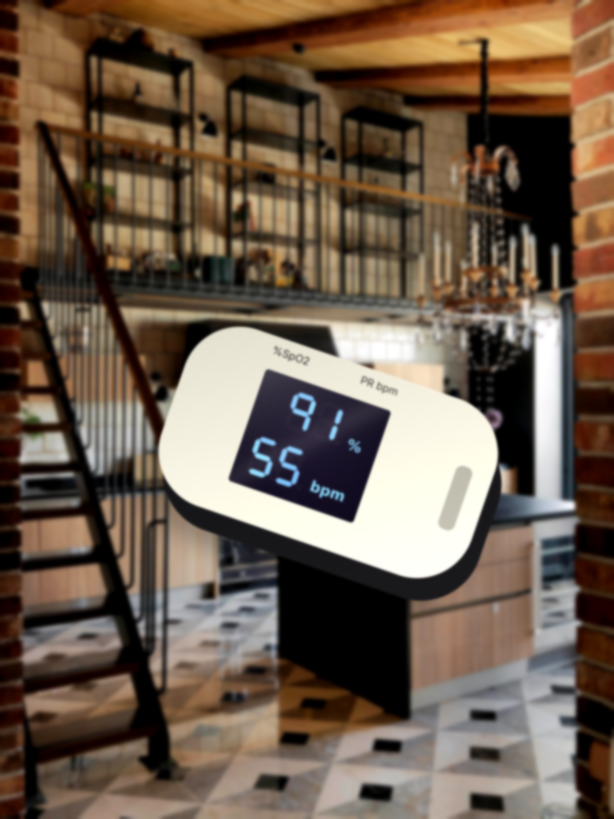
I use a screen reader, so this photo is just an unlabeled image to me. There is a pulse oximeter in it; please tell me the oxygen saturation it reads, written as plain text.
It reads 91 %
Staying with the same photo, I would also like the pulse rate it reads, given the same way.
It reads 55 bpm
